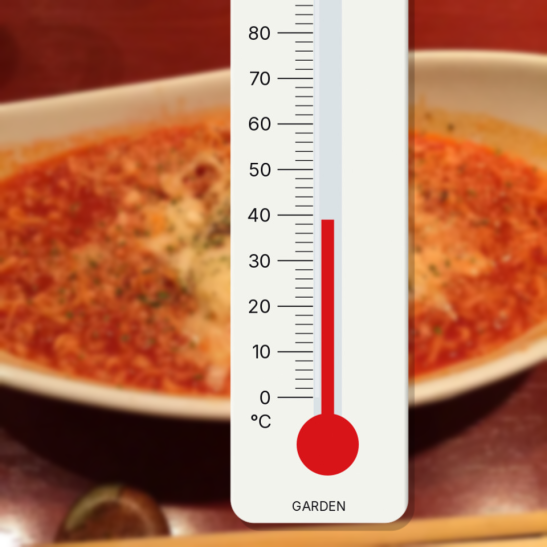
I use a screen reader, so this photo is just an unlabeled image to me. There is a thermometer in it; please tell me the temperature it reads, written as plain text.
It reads 39 °C
